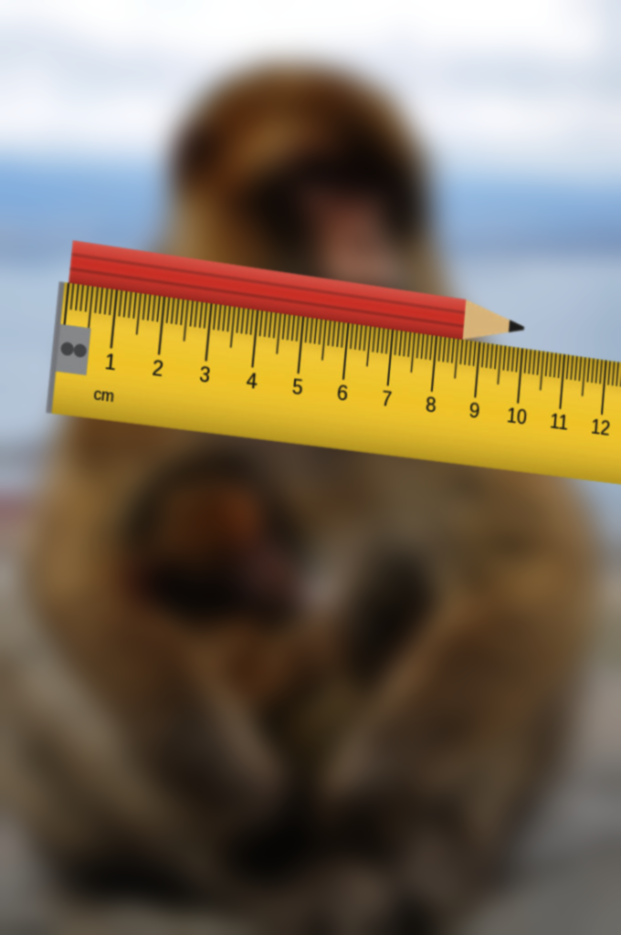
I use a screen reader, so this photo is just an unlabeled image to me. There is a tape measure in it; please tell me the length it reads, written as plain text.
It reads 10 cm
